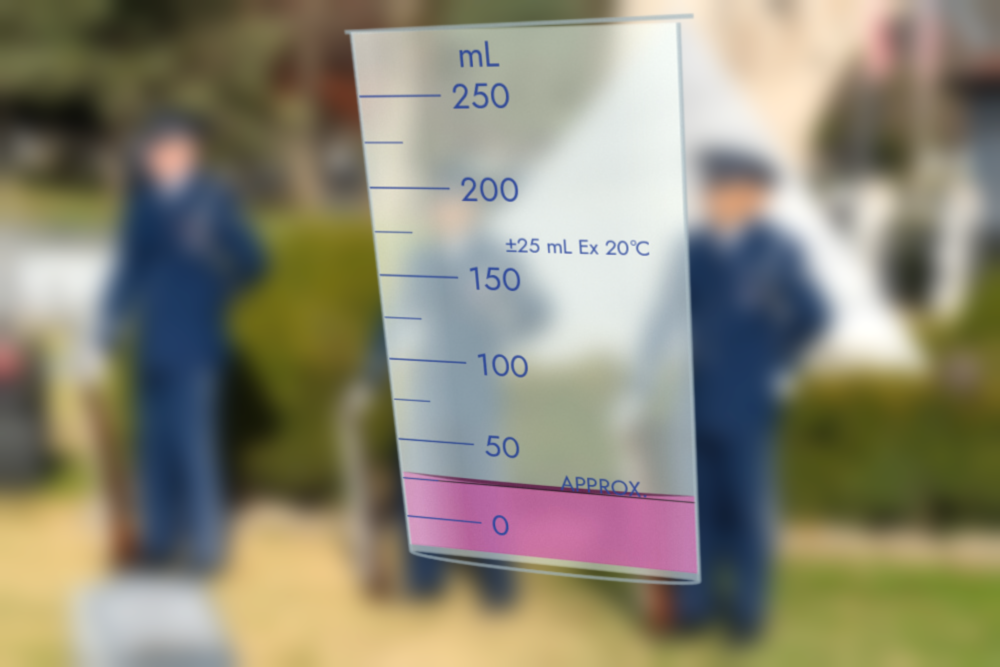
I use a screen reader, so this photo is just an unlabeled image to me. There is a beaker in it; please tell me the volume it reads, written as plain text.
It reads 25 mL
